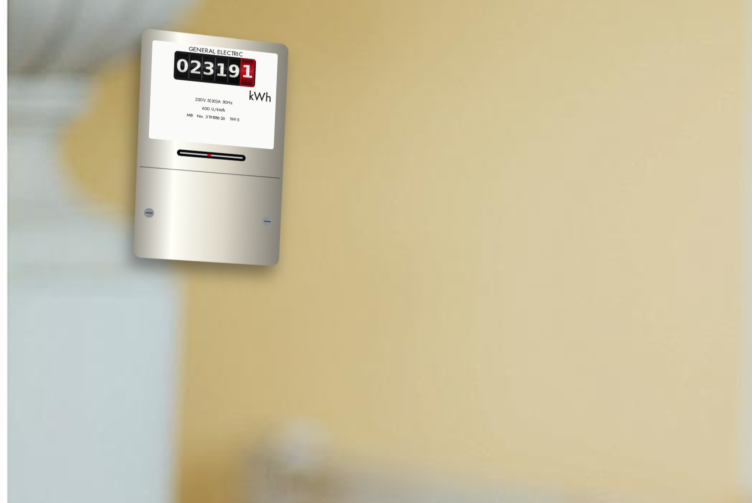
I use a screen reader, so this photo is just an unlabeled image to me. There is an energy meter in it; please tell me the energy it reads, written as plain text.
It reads 2319.1 kWh
